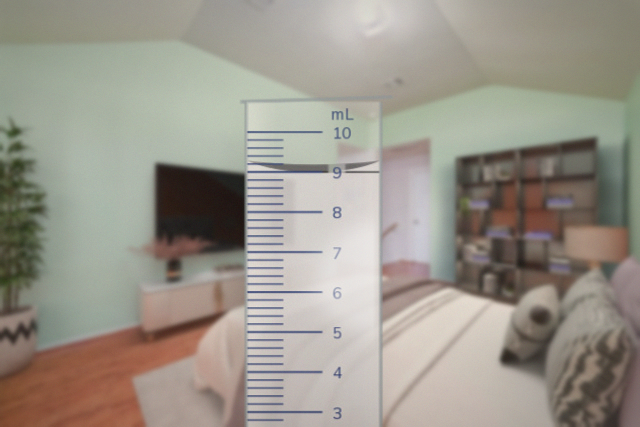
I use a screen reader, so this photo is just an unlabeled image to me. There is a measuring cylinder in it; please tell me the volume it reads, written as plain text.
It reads 9 mL
